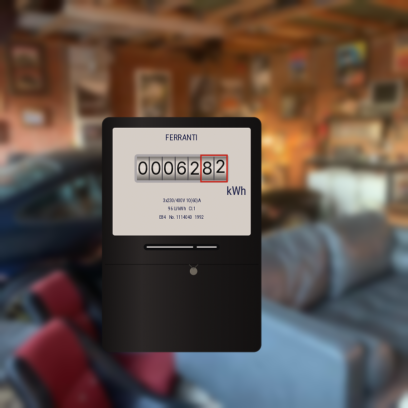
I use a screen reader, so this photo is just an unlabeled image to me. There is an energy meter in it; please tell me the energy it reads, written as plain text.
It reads 62.82 kWh
